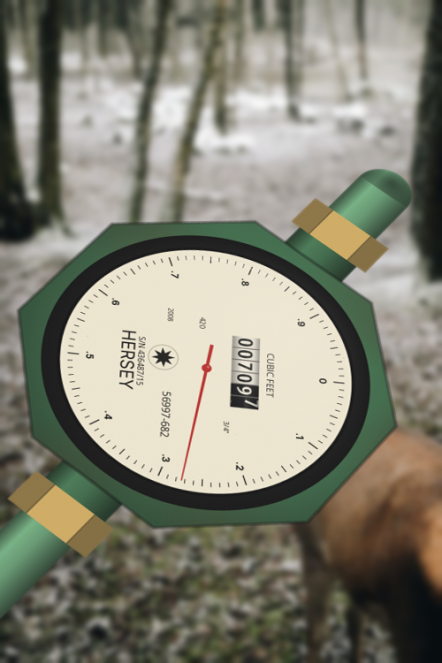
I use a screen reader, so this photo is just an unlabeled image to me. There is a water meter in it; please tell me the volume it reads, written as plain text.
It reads 7097.27 ft³
